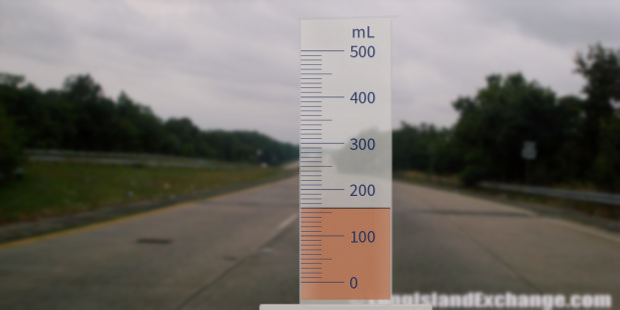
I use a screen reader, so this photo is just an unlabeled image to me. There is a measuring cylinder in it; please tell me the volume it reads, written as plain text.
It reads 160 mL
